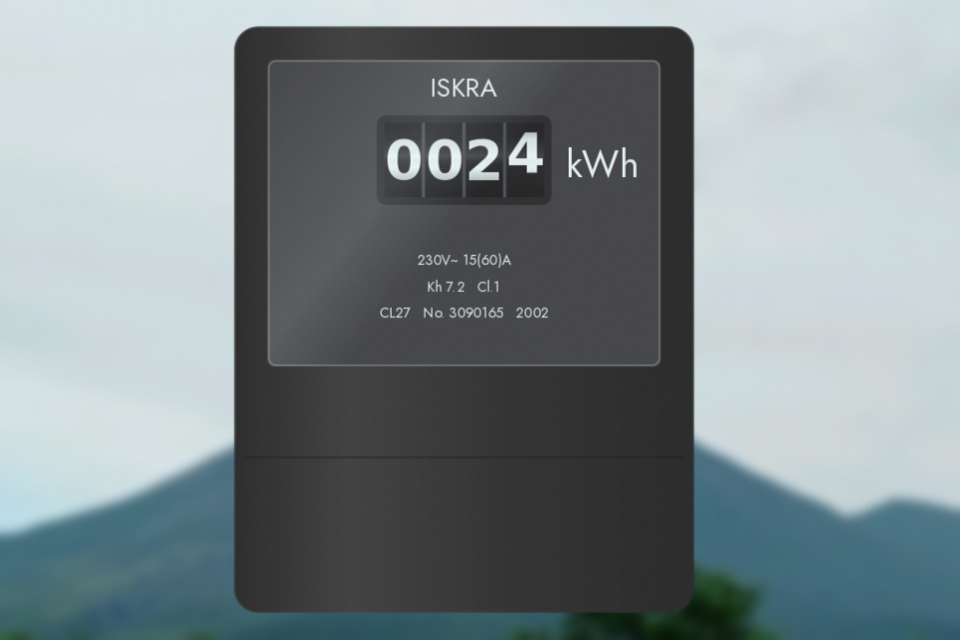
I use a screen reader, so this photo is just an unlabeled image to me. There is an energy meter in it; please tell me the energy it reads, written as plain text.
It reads 24 kWh
